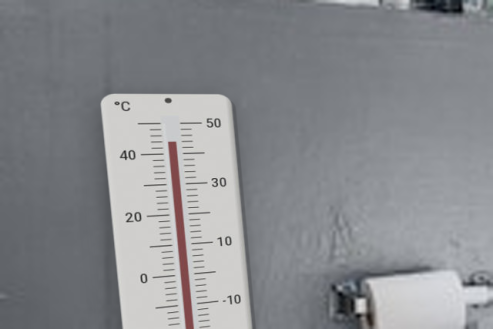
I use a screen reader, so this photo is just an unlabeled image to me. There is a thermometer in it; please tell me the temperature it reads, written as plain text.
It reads 44 °C
